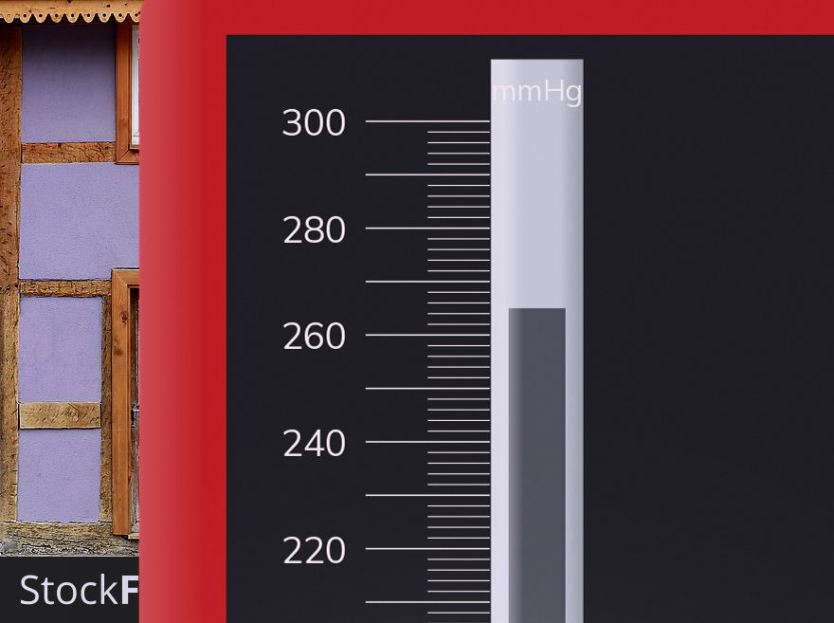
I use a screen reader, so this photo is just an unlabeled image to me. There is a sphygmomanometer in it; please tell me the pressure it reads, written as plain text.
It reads 265 mmHg
